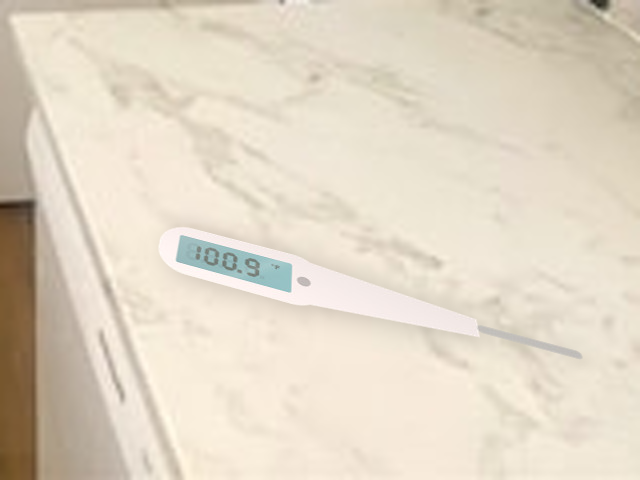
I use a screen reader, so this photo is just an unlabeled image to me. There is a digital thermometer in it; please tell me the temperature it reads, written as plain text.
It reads 100.9 °F
